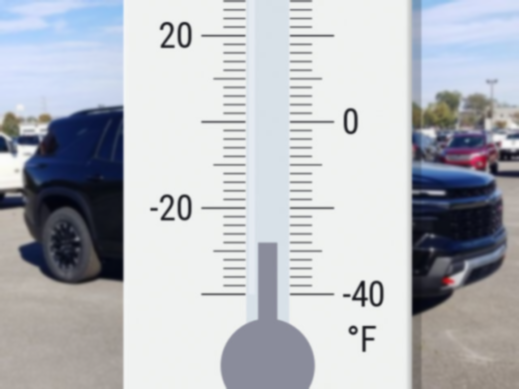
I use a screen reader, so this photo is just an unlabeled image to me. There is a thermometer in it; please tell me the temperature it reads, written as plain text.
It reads -28 °F
